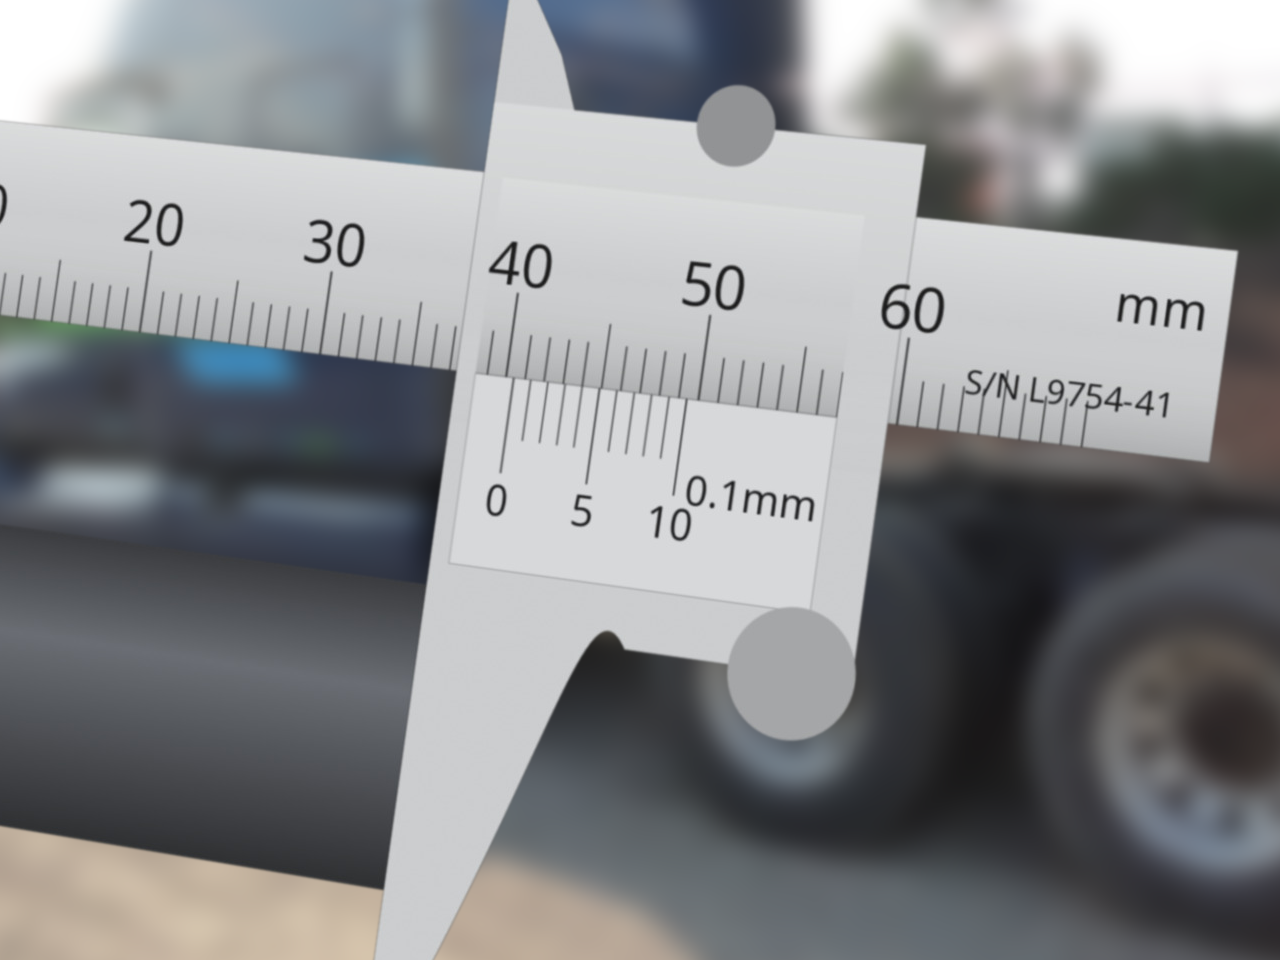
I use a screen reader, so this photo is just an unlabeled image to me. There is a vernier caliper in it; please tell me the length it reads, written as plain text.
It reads 40.4 mm
